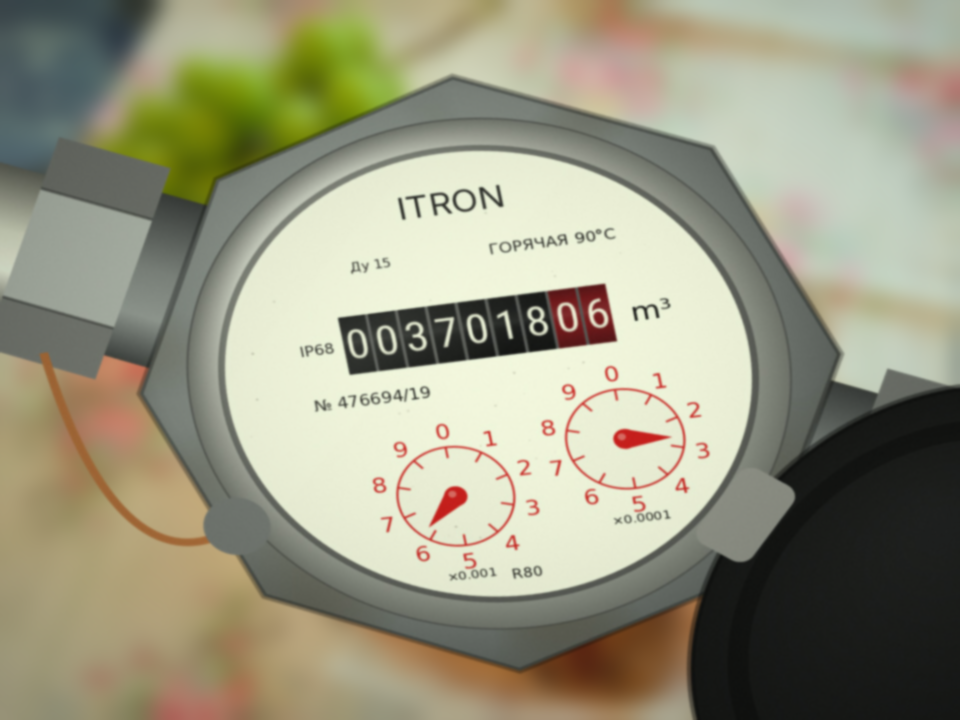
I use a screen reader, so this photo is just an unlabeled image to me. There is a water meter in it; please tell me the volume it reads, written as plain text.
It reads 37018.0662 m³
